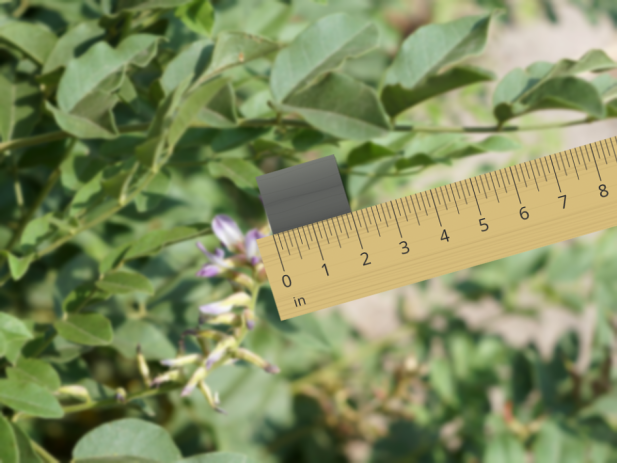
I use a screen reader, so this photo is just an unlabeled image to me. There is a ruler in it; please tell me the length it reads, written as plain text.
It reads 2 in
